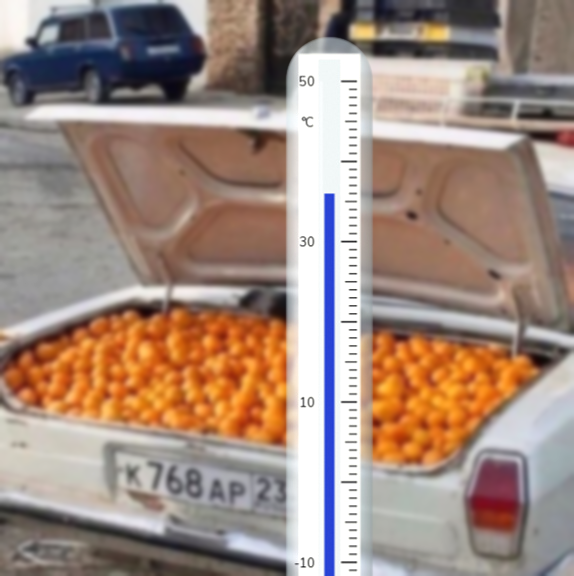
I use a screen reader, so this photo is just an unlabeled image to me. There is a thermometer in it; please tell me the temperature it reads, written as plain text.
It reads 36 °C
